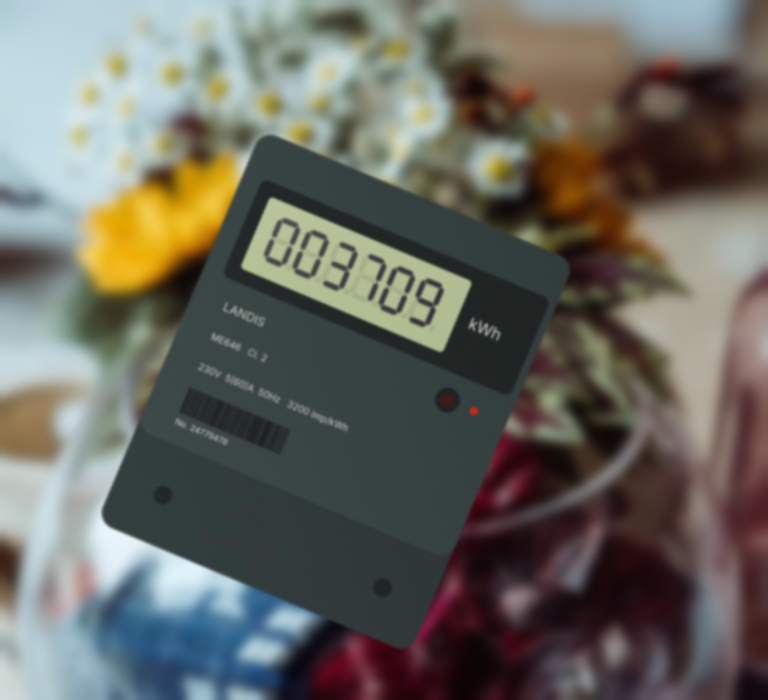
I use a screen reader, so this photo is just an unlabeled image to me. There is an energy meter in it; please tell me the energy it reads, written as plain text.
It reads 3709 kWh
